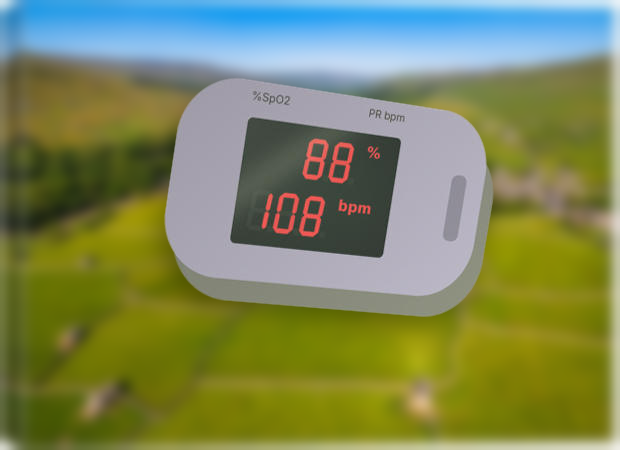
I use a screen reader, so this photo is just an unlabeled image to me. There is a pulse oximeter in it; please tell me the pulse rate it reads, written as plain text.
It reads 108 bpm
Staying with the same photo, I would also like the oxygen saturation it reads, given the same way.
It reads 88 %
